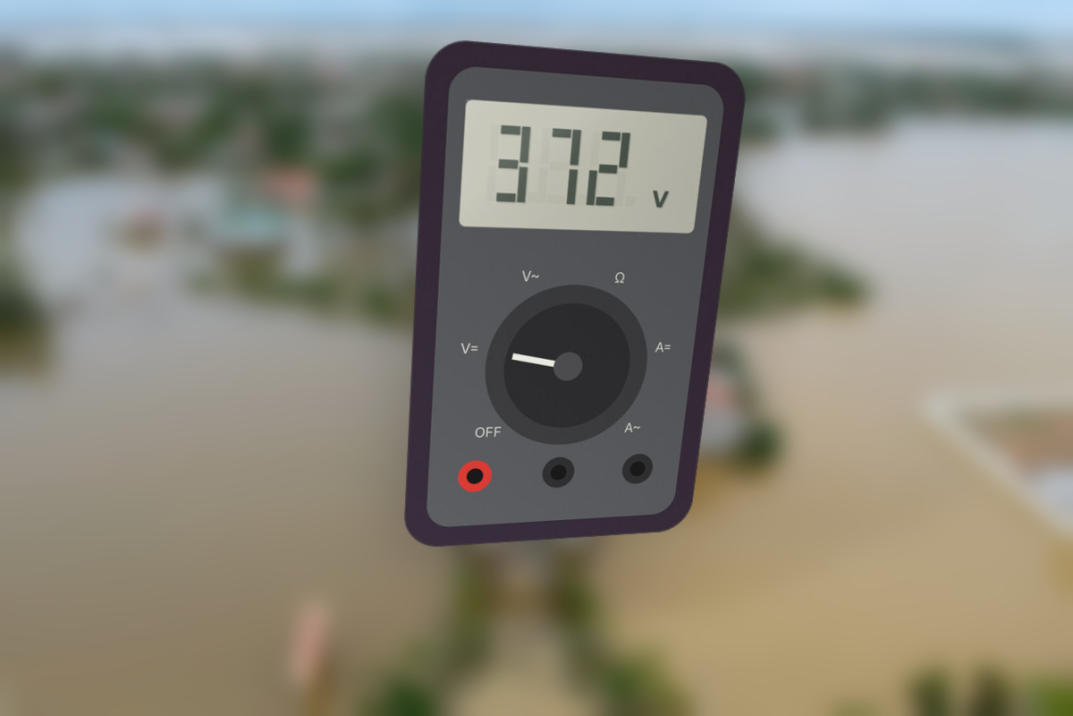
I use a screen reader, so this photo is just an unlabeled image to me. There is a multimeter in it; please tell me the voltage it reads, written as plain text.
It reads 372 V
